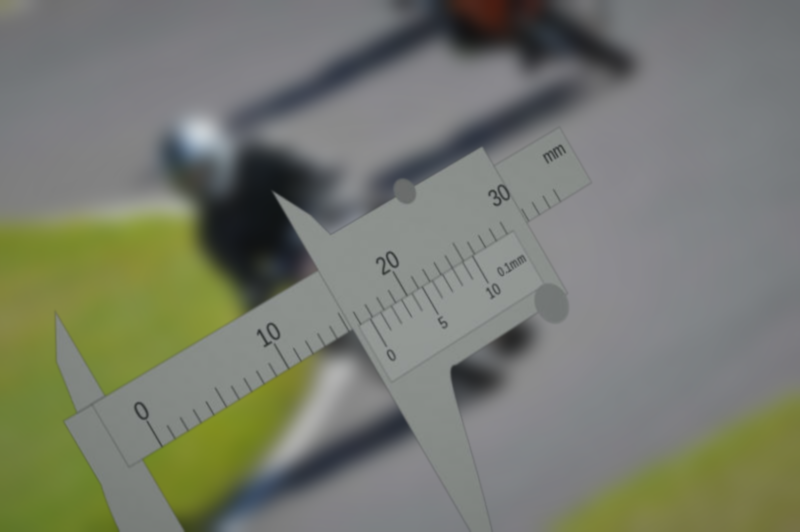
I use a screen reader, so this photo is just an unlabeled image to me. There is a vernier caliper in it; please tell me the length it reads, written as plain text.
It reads 16.8 mm
